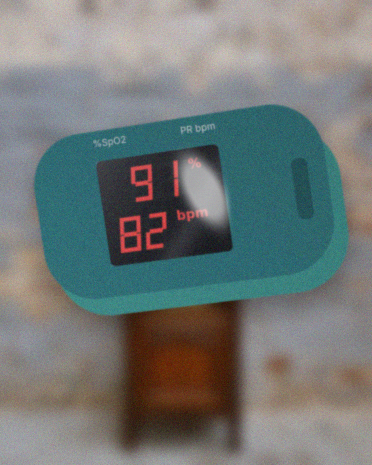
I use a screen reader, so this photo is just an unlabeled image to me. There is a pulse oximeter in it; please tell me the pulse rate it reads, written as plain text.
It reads 82 bpm
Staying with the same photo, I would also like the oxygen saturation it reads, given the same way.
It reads 91 %
